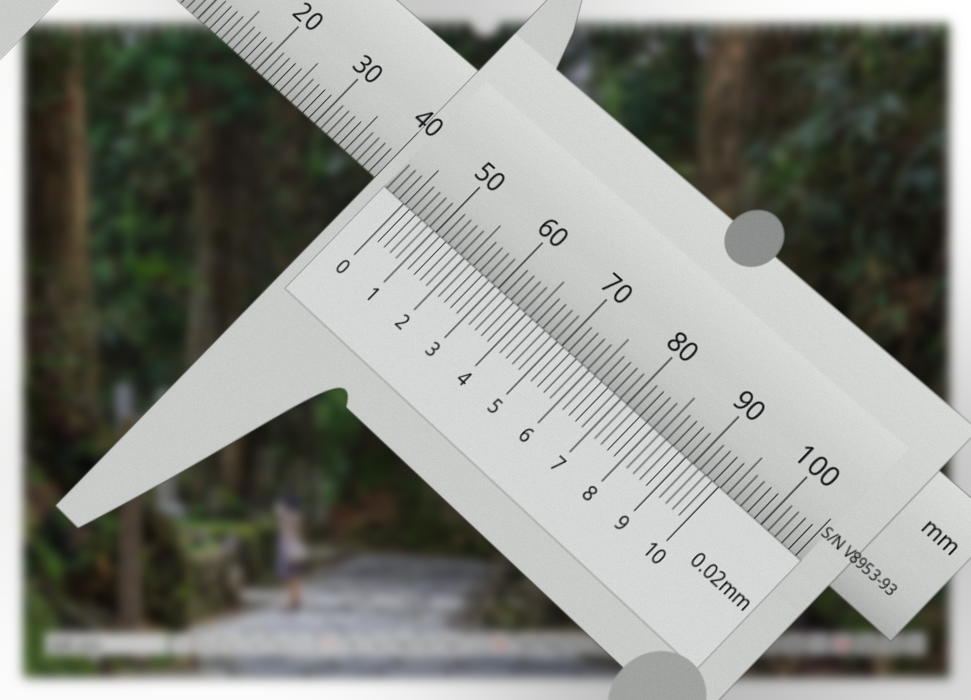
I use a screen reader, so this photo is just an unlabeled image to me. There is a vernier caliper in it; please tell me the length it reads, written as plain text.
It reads 44.8 mm
